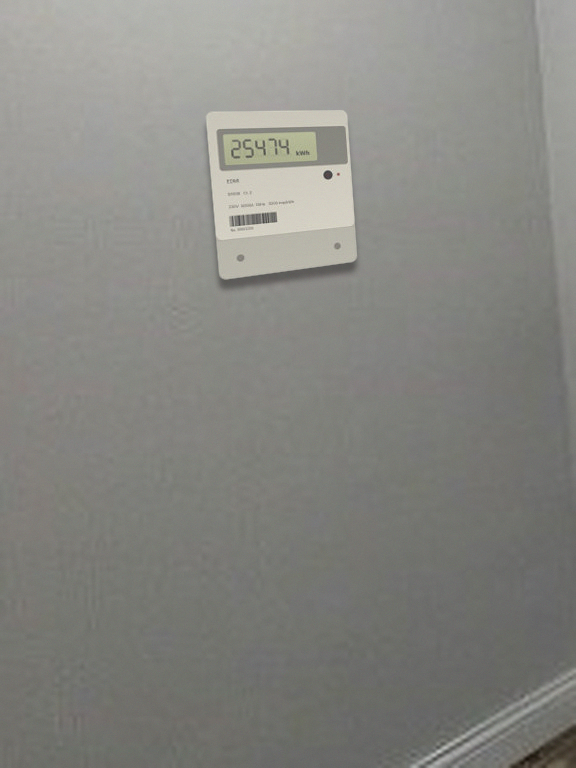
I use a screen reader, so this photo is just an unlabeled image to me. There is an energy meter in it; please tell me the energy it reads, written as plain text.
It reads 25474 kWh
